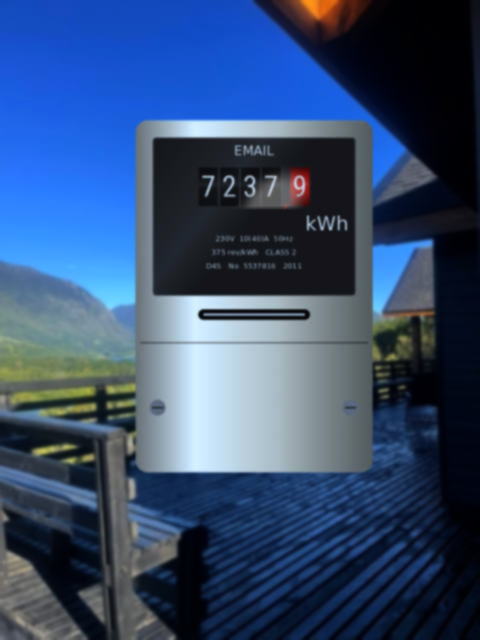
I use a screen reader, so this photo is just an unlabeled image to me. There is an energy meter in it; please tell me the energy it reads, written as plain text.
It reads 7237.9 kWh
